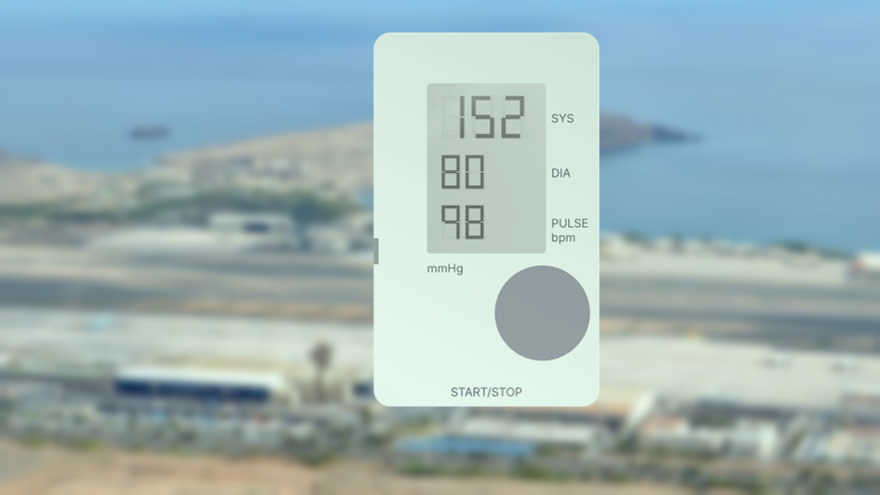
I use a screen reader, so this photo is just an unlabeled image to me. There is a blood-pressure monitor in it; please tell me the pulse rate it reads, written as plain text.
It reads 98 bpm
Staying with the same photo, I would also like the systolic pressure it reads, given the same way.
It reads 152 mmHg
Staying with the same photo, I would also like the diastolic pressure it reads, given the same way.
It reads 80 mmHg
